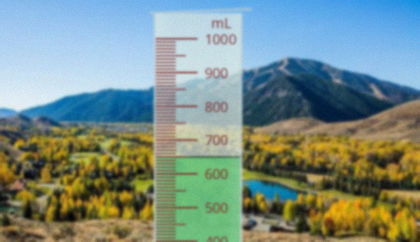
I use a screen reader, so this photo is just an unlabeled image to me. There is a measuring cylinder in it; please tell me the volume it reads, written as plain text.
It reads 650 mL
